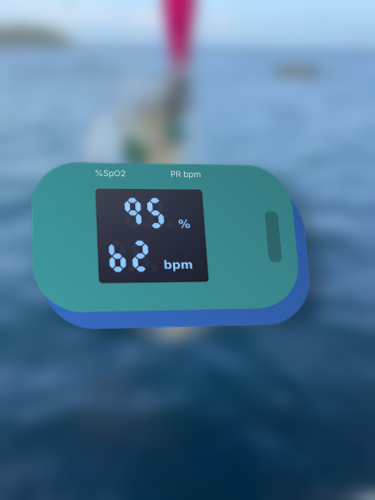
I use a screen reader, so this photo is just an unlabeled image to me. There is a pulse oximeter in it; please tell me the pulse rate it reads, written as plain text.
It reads 62 bpm
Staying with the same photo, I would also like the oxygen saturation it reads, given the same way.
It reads 95 %
